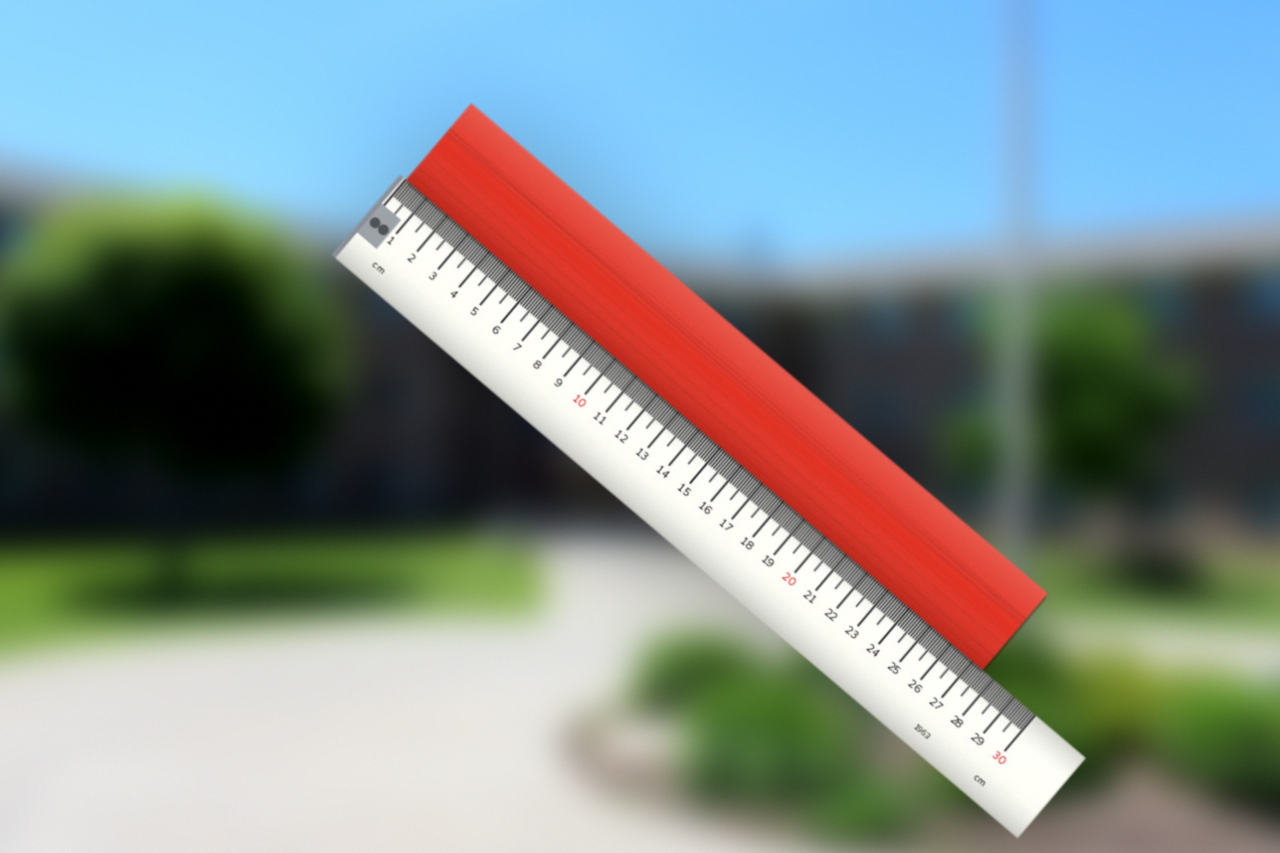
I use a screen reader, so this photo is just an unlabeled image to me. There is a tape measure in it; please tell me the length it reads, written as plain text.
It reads 27.5 cm
